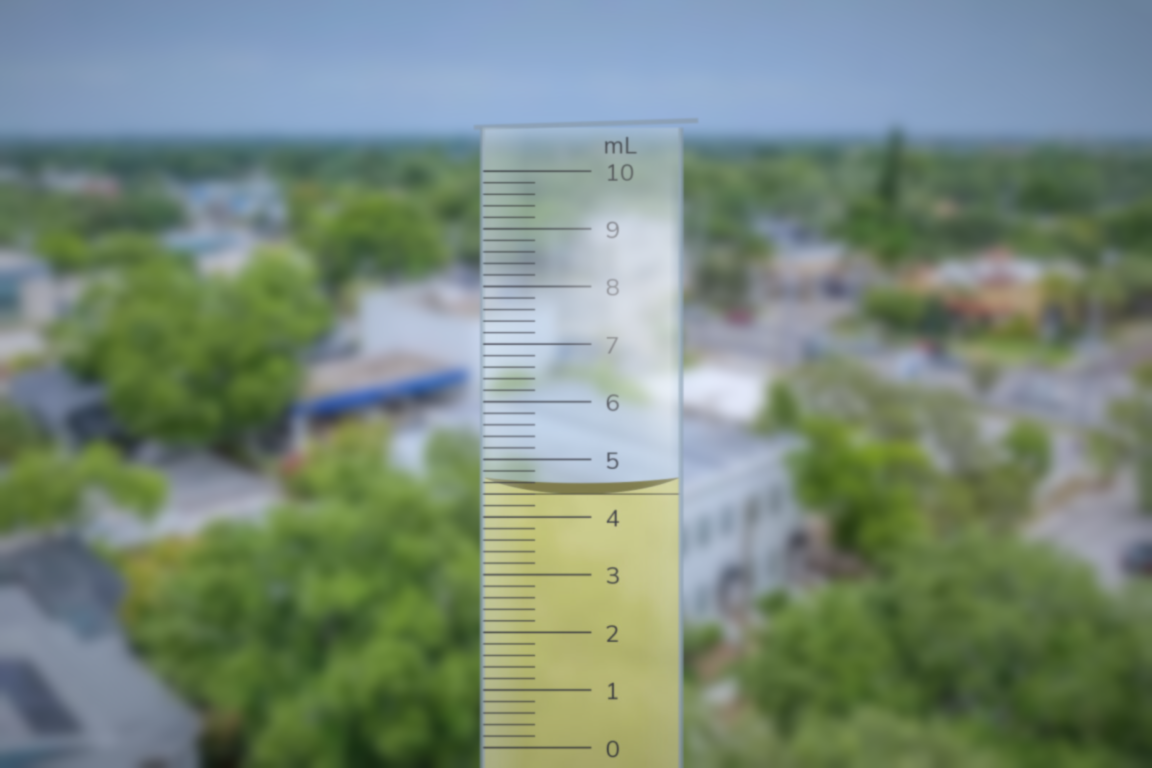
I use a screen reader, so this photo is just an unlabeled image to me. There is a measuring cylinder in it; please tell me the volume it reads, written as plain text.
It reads 4.4 mL
